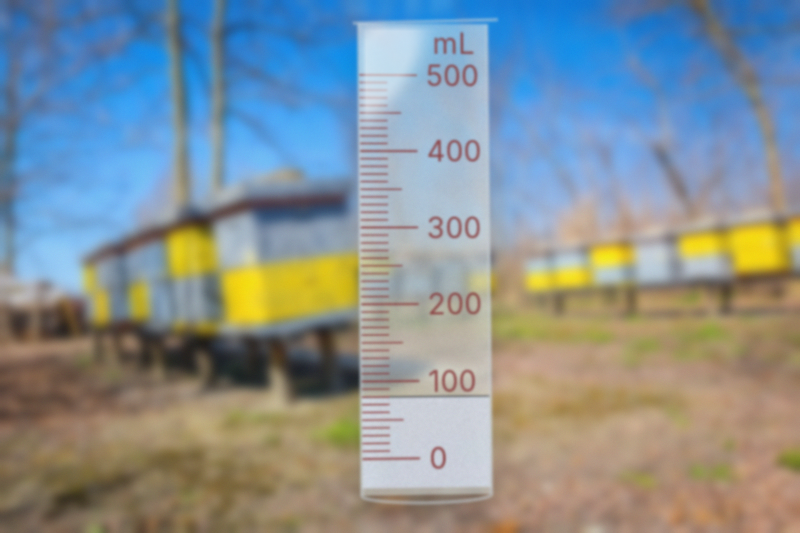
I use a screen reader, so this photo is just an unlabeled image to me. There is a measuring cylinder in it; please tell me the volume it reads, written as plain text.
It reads 80 mL
